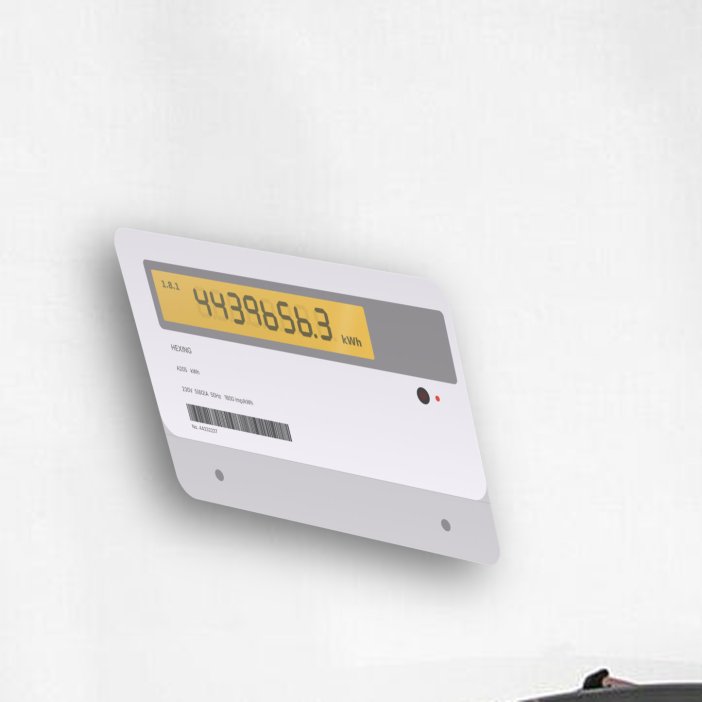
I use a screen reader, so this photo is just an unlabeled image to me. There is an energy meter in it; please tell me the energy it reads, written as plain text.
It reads 4439656.3 kWh
